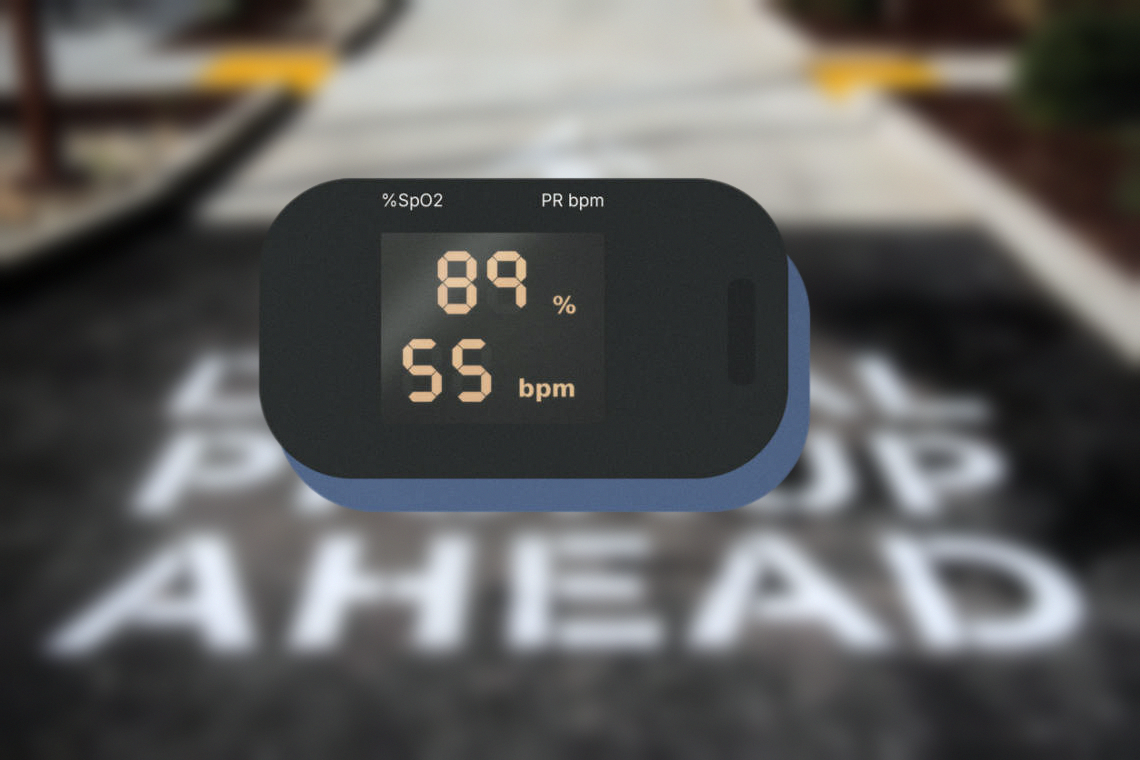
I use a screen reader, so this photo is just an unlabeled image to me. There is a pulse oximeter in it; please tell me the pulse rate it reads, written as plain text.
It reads 55 bpm
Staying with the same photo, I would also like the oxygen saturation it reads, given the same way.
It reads 89 %
